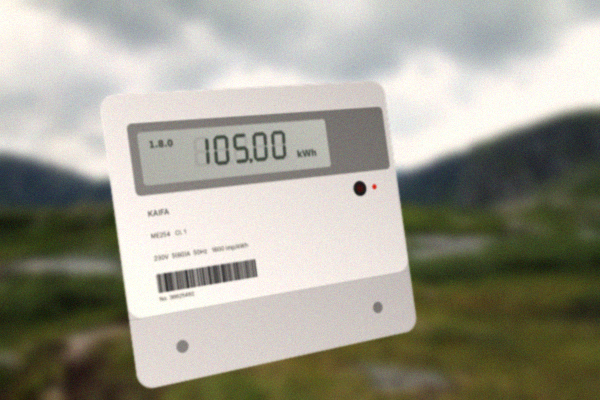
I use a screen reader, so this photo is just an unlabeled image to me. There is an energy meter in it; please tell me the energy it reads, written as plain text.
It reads 105.00 kWh
